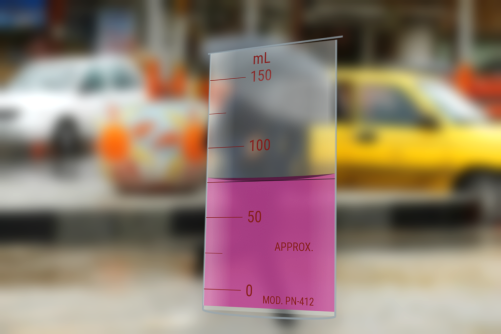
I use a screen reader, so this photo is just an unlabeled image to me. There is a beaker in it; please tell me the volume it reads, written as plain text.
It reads 75 mL
